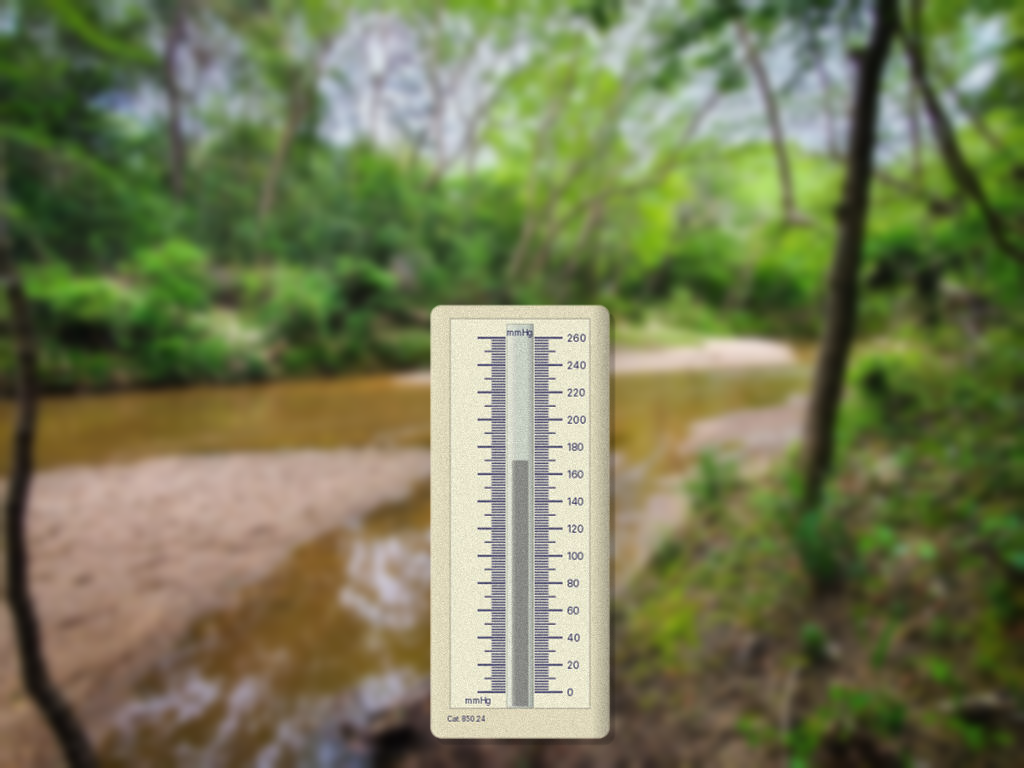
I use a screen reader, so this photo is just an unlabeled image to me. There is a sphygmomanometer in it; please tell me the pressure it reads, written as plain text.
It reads 170 mmHg
